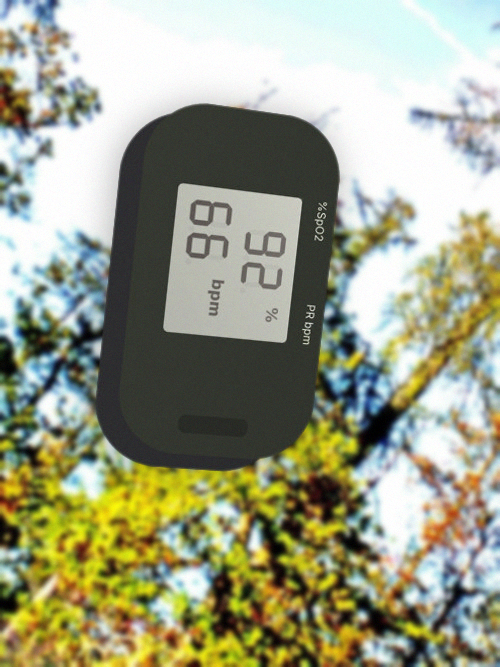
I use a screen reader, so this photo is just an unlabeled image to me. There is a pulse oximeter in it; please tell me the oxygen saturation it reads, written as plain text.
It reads 92 %
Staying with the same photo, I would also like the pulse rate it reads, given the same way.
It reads 66 bpm
